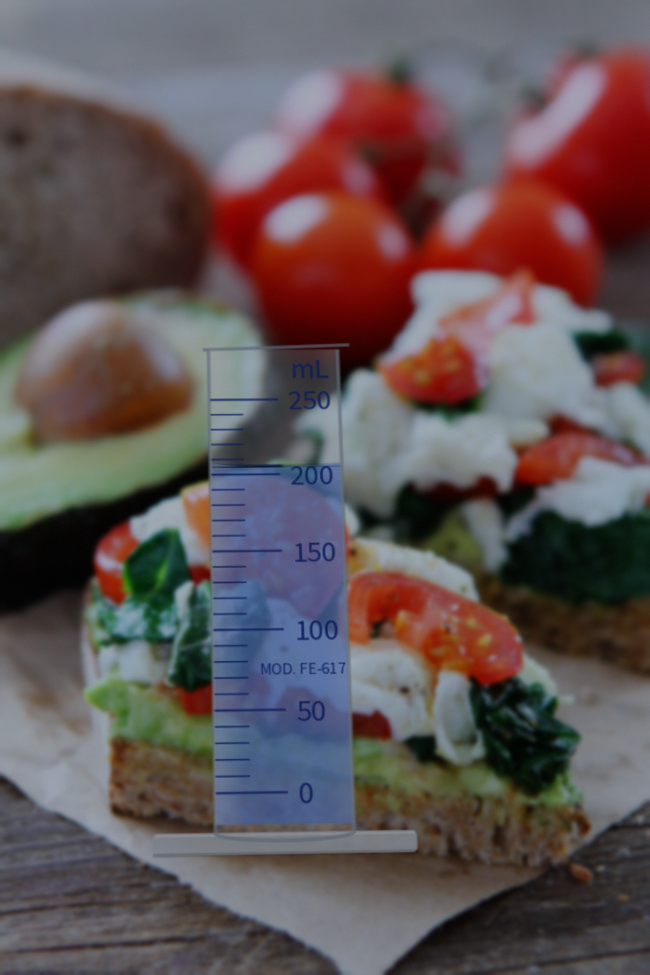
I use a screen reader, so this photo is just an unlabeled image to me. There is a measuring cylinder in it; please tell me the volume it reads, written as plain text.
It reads 205 mL
